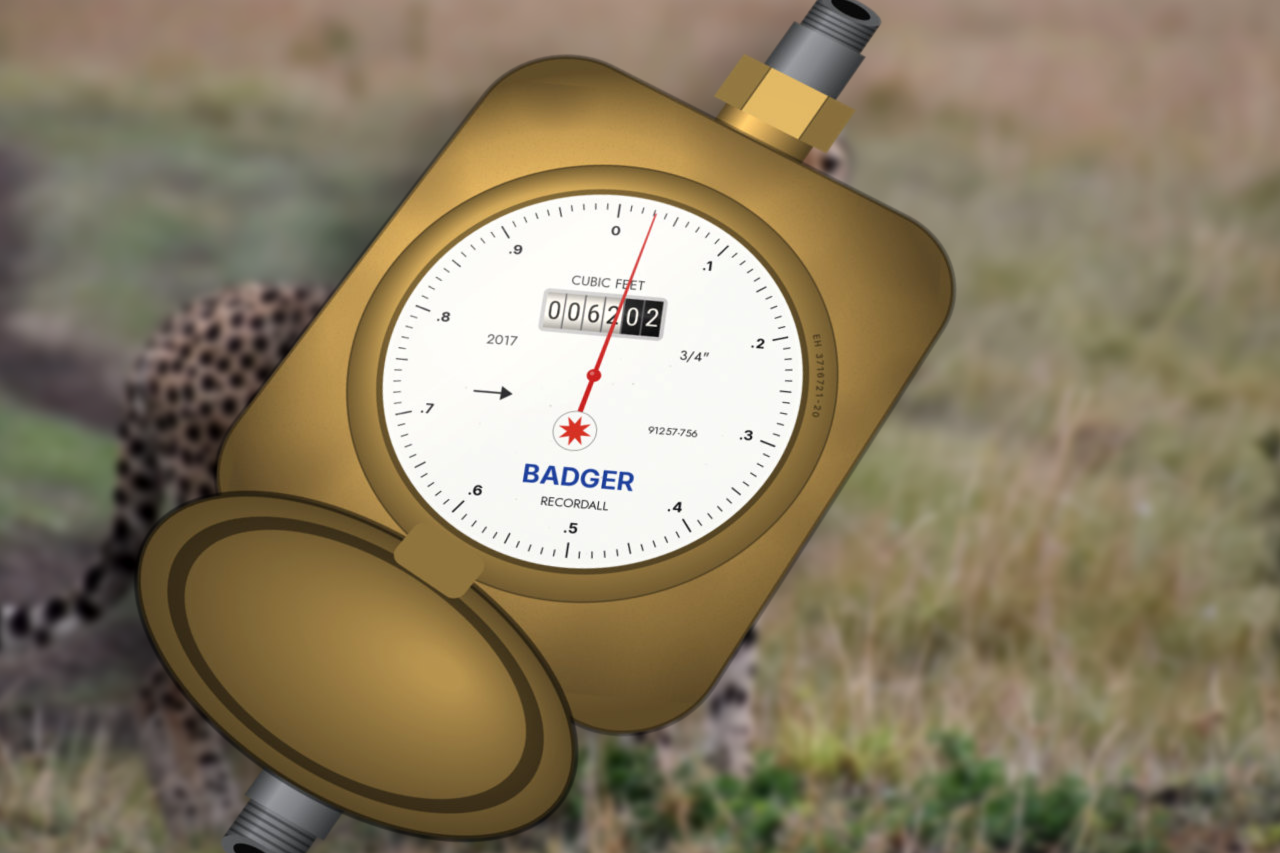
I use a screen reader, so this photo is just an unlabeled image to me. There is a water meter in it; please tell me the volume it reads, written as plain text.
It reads 6202.03 ft³
